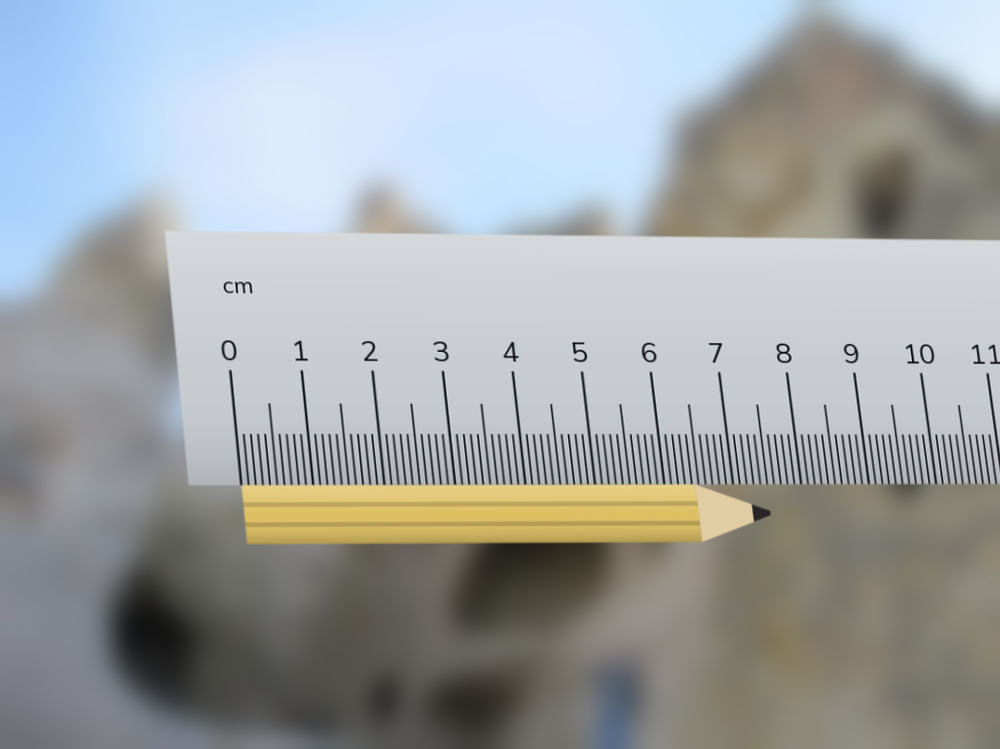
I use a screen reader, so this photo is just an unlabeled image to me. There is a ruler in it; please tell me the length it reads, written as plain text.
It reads 7.5 cm
